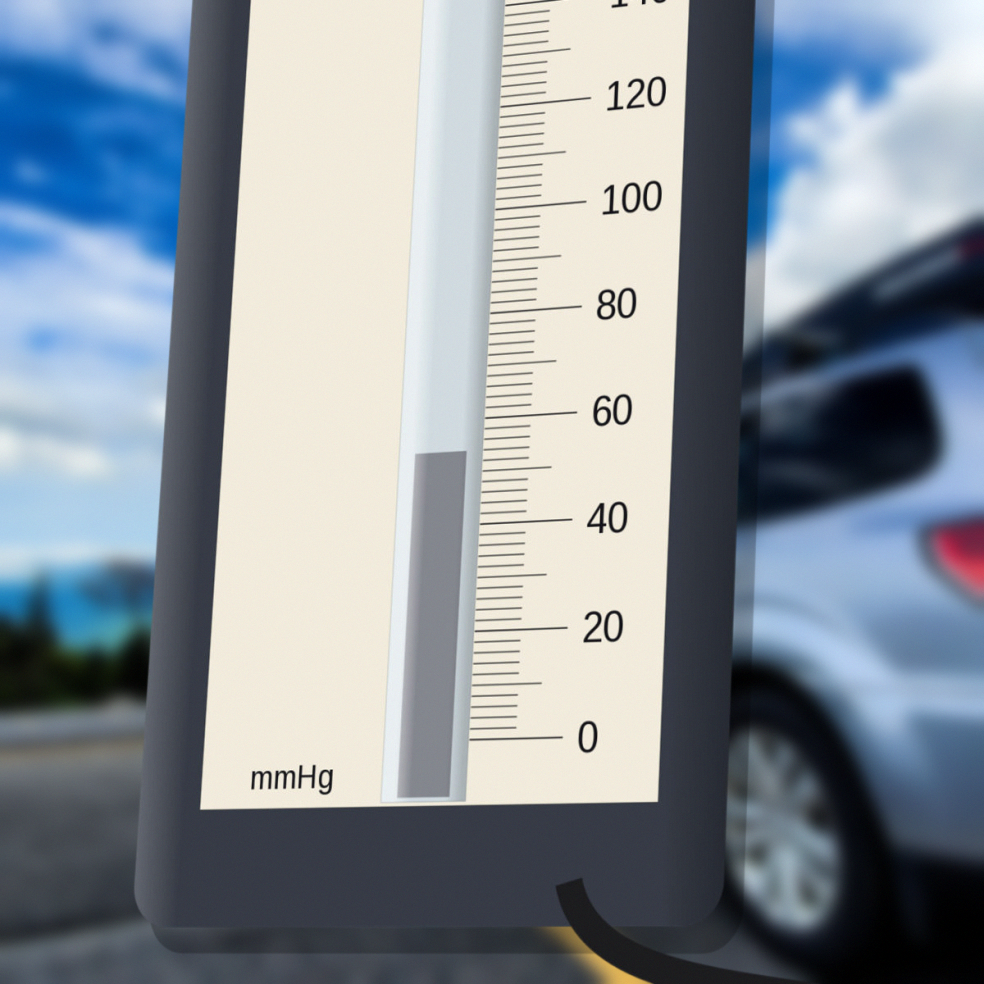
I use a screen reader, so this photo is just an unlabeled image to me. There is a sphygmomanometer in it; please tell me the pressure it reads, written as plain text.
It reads 54 mmHg
